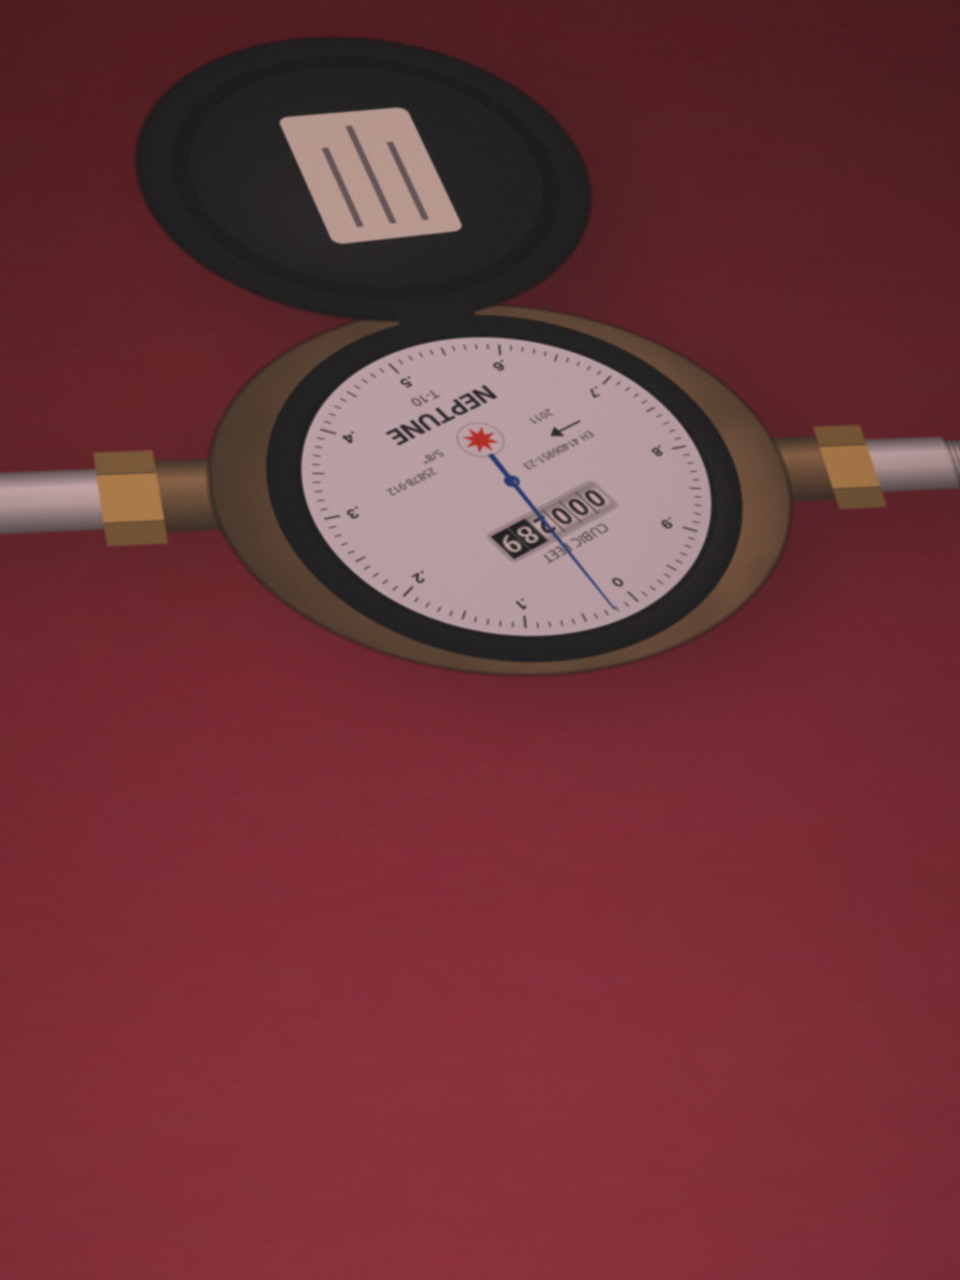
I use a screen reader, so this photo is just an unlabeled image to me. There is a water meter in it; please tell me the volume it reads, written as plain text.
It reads 289.02 ft³
